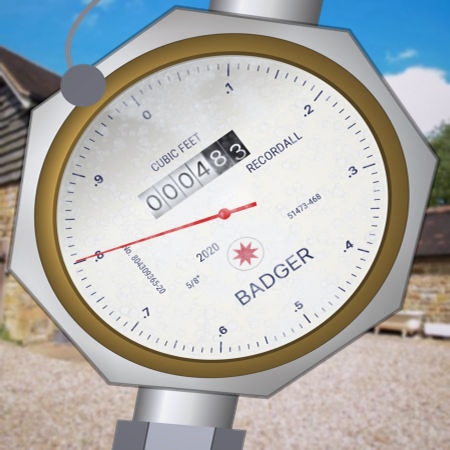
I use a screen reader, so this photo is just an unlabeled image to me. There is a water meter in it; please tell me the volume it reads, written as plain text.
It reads 482.80 ft³
